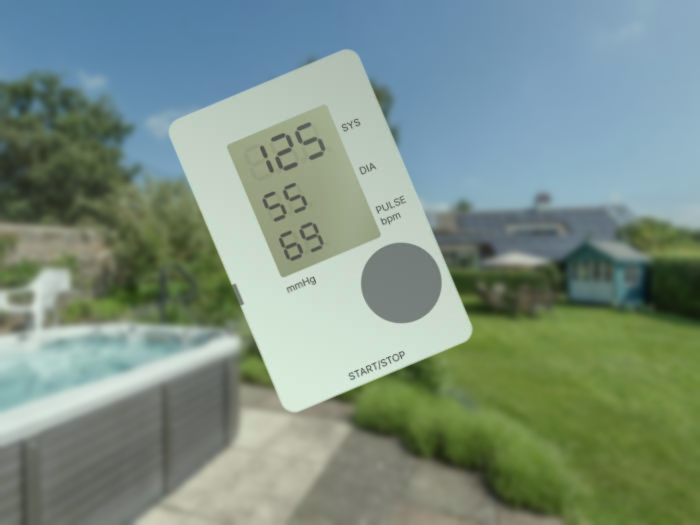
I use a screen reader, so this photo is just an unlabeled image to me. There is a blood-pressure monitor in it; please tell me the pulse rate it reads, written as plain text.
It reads 69 bpm
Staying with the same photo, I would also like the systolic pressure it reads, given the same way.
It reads 125 mmHg
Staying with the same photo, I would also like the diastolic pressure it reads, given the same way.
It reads 55 mmHg
